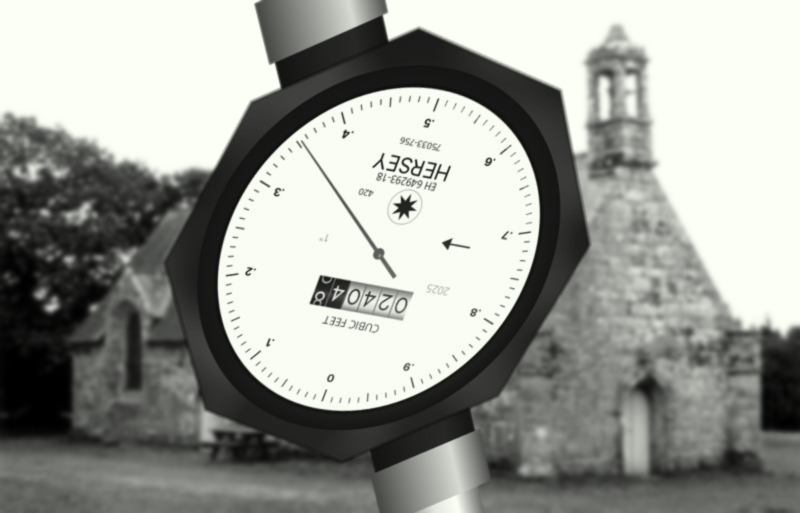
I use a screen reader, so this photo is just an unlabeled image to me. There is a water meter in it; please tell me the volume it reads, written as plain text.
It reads 24048.35 ft³
